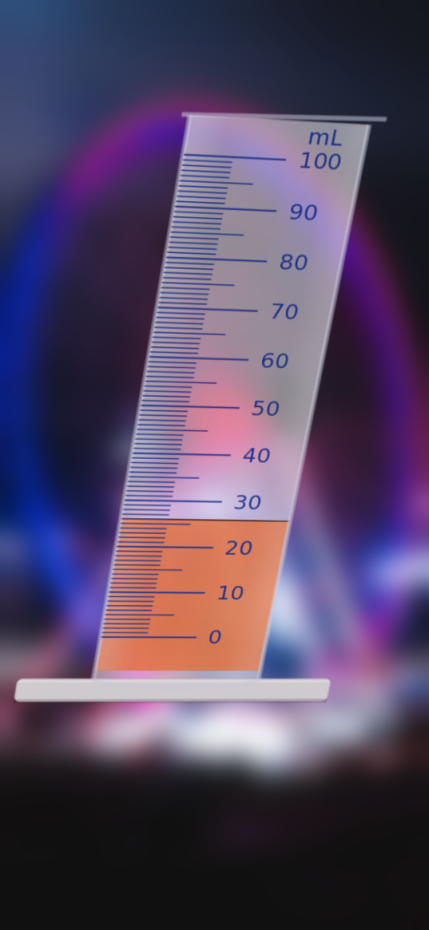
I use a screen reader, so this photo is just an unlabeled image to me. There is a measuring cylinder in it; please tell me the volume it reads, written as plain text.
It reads 26 mL
